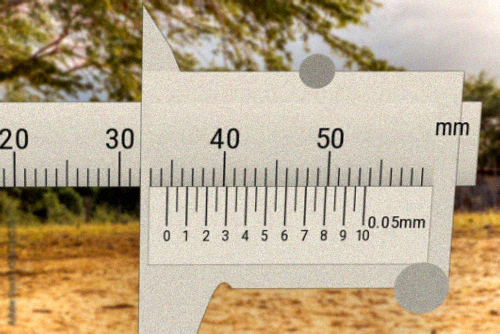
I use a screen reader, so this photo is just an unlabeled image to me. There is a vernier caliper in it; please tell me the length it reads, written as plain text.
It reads 34.6 mm
